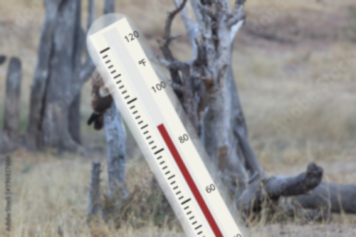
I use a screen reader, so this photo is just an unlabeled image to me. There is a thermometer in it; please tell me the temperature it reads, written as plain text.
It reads 88 °F
